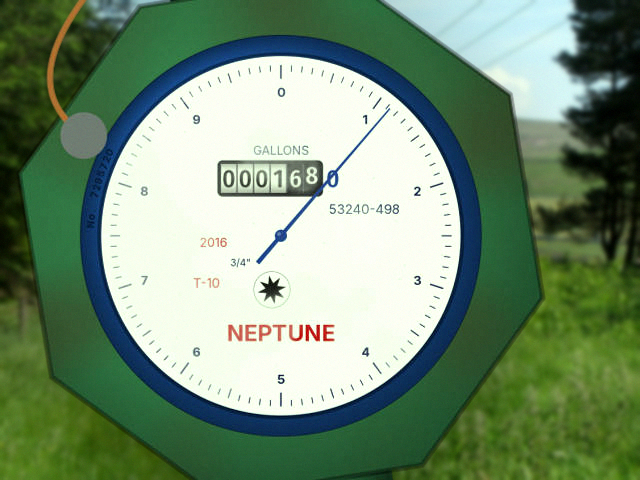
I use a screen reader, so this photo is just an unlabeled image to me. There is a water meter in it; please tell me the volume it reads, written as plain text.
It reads 1681.1 gal
